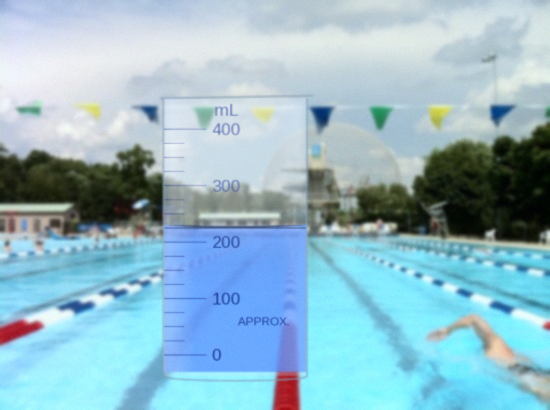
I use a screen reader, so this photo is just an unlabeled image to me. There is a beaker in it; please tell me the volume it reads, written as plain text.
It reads 225 mL
